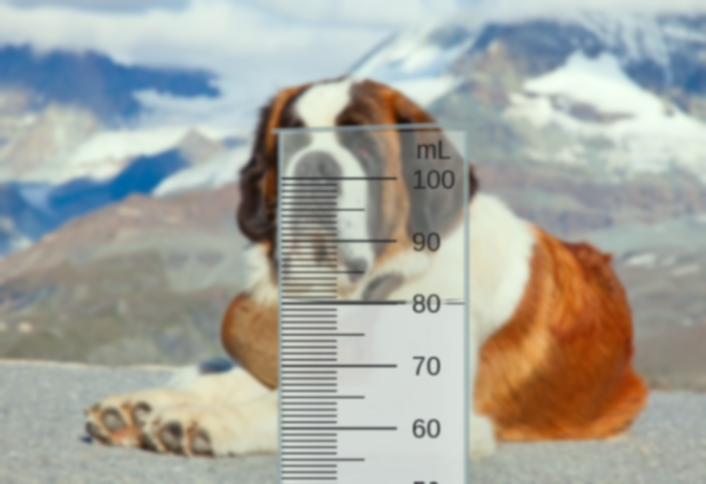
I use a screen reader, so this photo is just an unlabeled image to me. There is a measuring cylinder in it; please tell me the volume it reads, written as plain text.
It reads 80 mL
